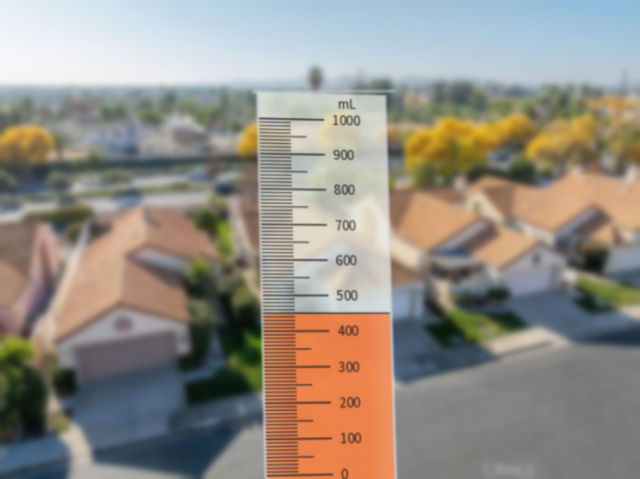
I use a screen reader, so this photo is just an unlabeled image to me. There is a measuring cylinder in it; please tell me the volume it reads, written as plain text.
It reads 450 mL
